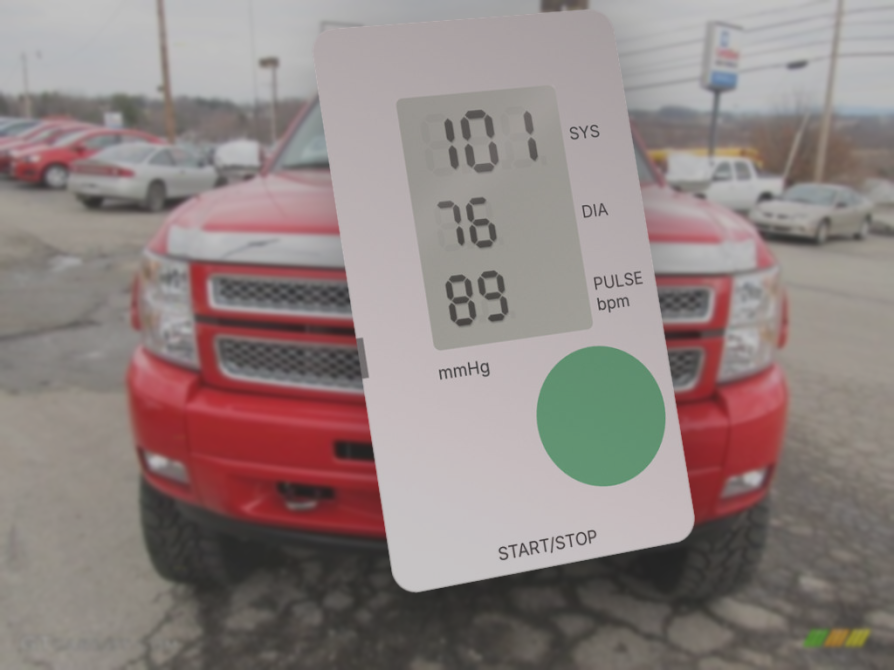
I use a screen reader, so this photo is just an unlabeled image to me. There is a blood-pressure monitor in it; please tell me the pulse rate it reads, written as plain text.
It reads 89 bpm
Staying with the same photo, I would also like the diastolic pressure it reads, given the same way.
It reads 76 mmHg
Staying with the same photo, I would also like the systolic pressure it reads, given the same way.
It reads 101 mmHg
